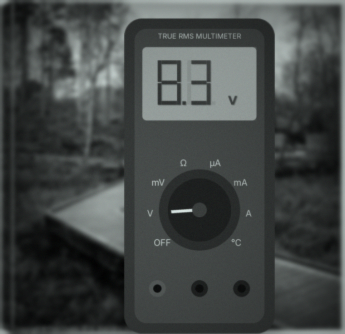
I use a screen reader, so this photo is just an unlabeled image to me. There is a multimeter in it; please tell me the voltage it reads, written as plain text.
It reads 8.3 V
